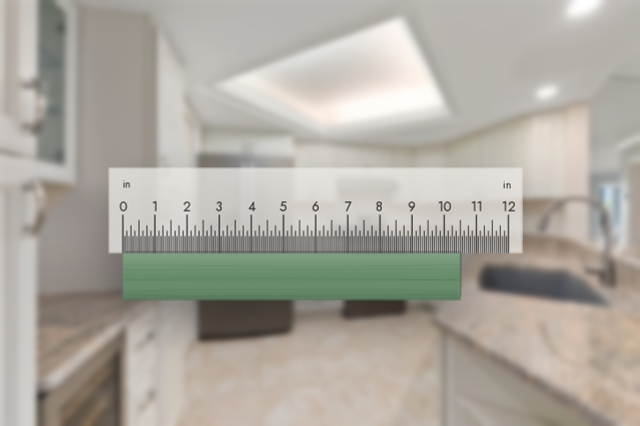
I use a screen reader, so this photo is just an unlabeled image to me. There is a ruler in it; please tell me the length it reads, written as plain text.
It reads 10.5 in
